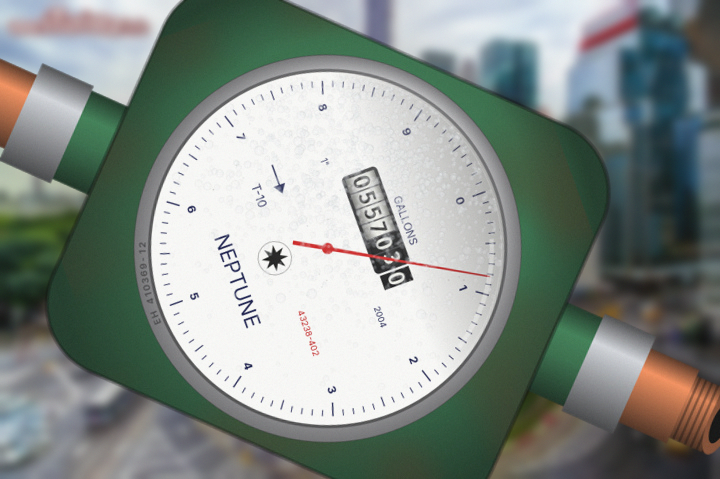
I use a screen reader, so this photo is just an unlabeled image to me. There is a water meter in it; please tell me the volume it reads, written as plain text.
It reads 557030.8 gal
